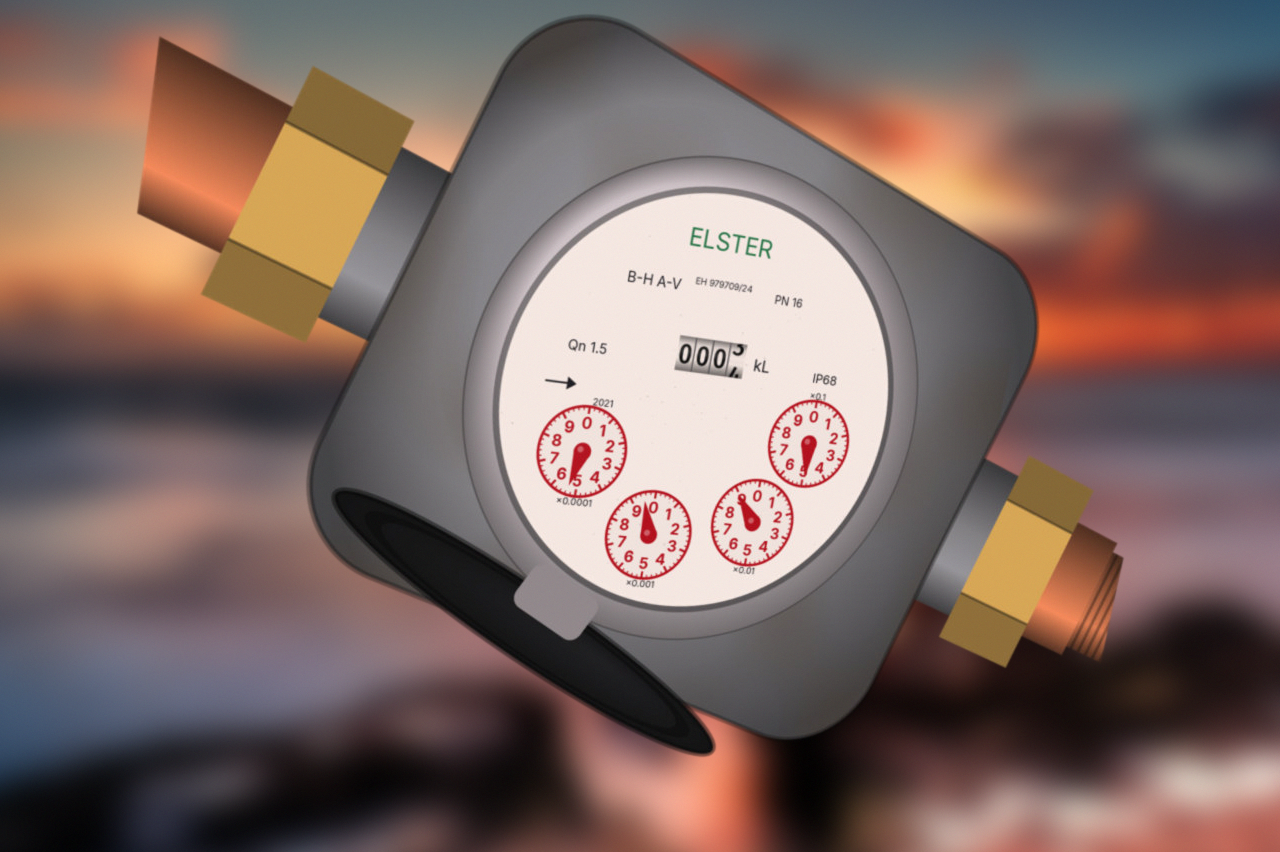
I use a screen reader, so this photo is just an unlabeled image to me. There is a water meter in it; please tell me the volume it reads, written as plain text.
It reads 3.4895 kL
